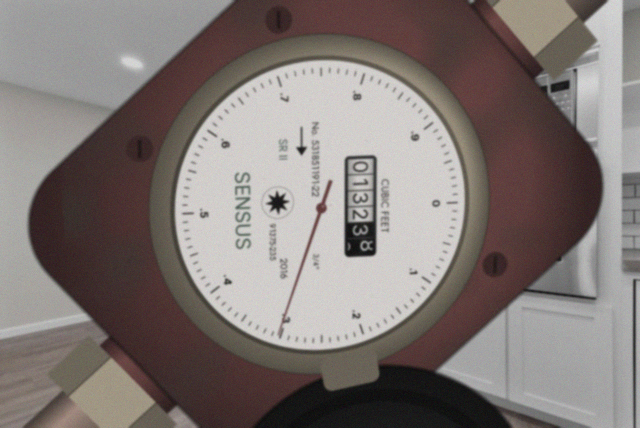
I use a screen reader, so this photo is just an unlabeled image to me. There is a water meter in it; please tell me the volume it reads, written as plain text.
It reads 13238.30 ft³
